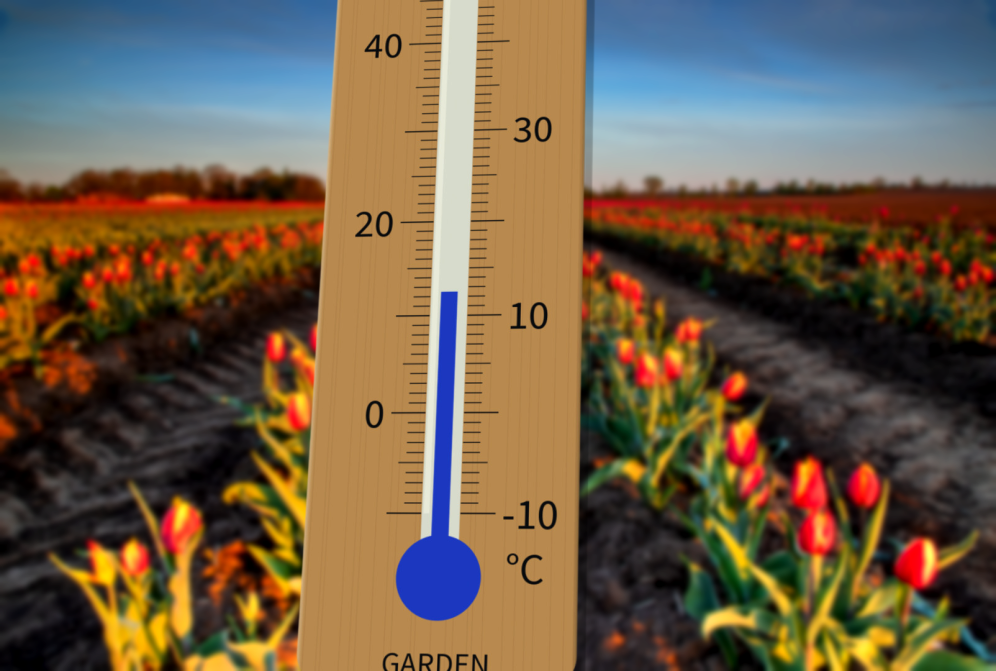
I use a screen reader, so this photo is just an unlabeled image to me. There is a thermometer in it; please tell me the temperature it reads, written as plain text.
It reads 12.5 °C
